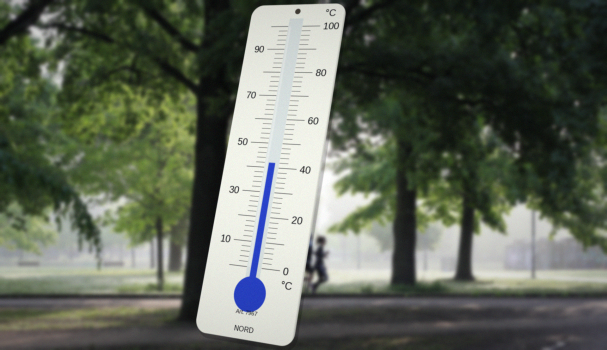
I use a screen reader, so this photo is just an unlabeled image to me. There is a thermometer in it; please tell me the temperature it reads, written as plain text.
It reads 42 °C
